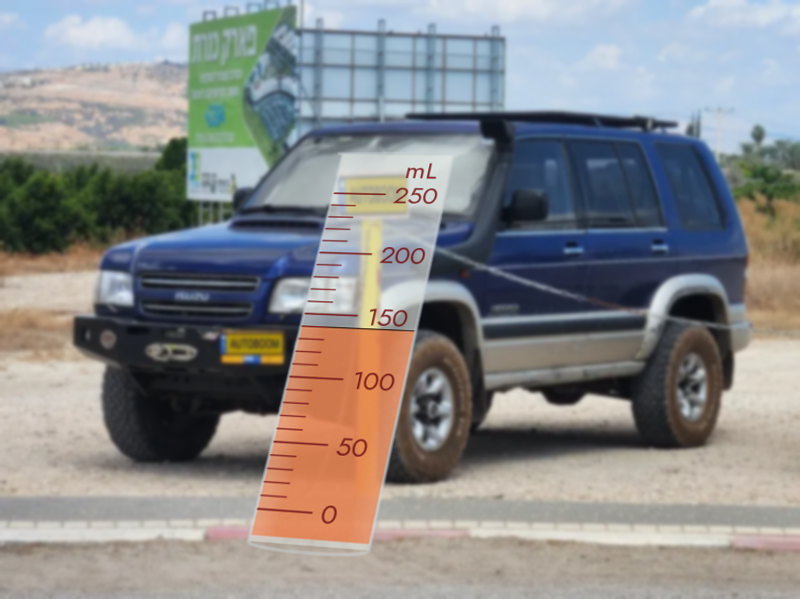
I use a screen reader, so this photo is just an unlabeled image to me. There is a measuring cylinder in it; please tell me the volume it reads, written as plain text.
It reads 140 mL
